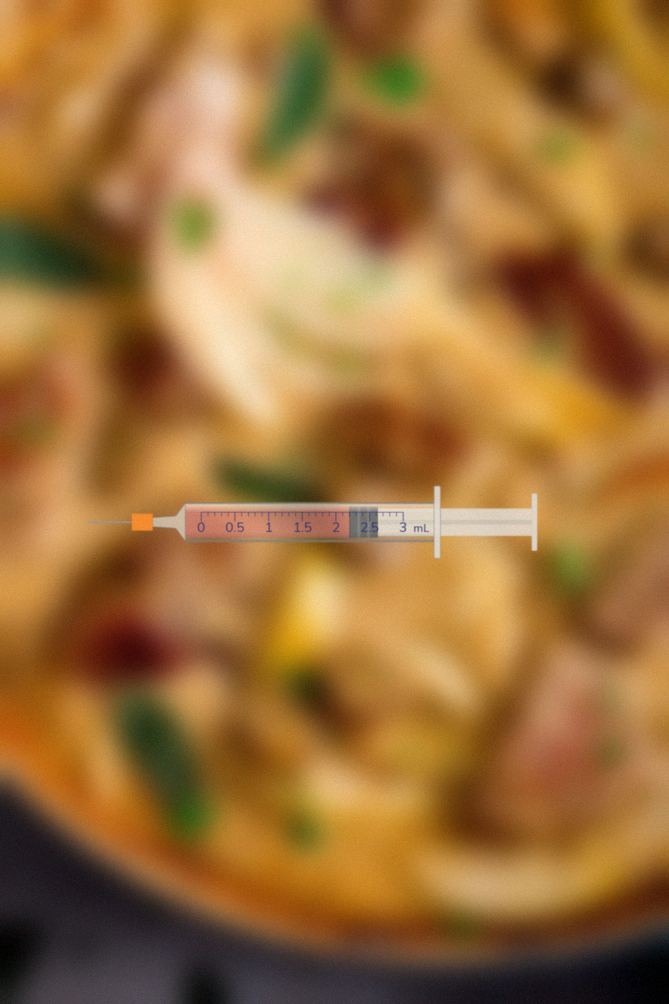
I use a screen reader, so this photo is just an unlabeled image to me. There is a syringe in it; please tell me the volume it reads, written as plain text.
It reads 2.2 mL
